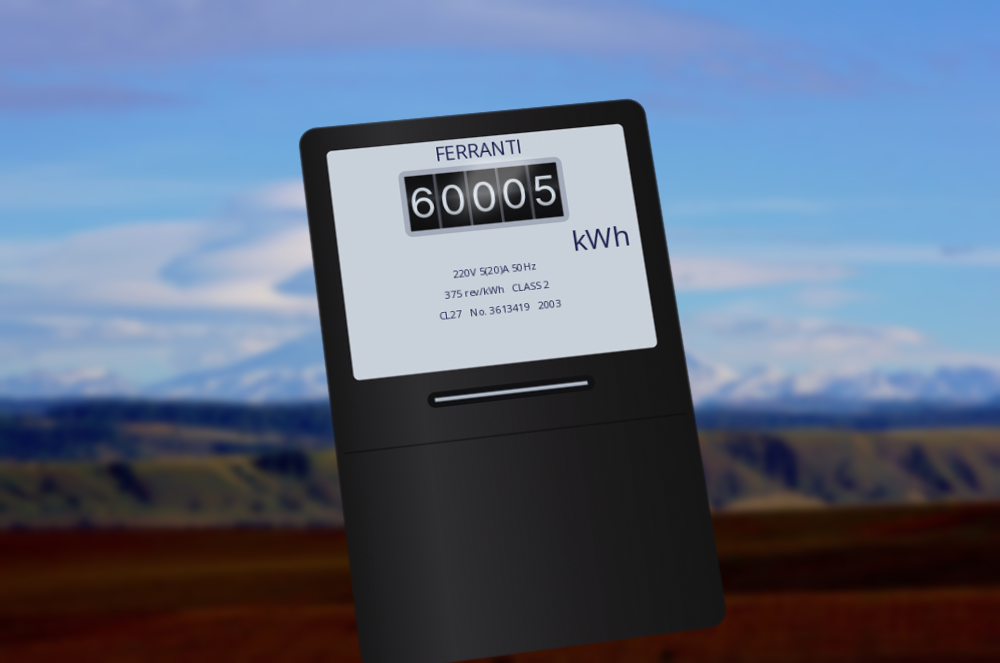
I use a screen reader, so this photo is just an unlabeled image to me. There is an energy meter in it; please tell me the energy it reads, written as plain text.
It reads 60005 kWh
